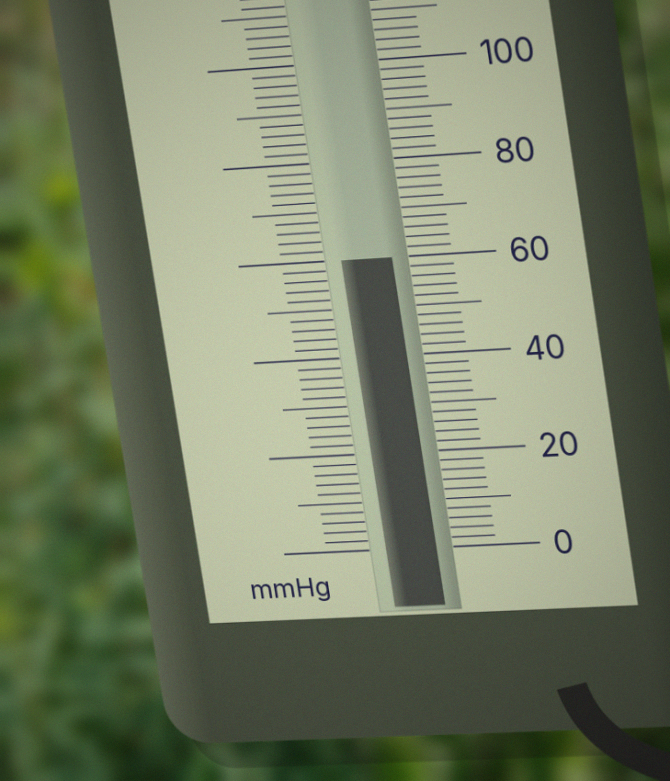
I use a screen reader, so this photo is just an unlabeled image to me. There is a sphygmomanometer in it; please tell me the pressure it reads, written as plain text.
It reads 60 mmHg
